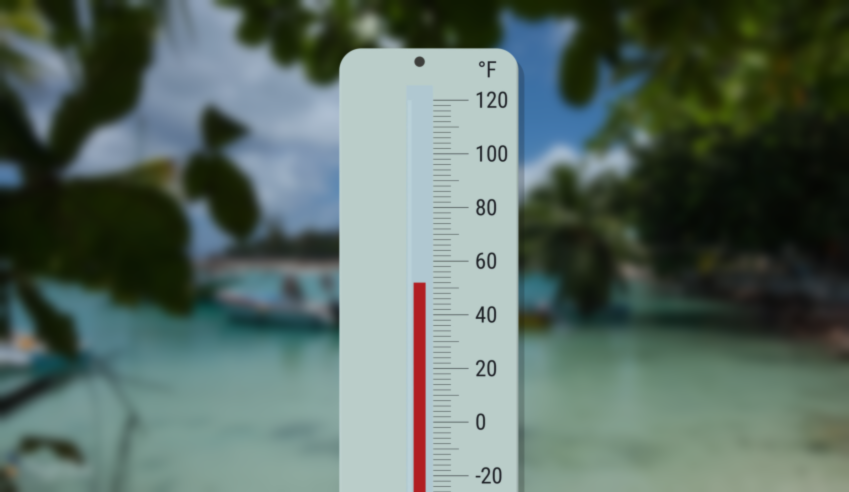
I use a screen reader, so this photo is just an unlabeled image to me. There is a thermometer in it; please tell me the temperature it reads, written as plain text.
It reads 52 °F
